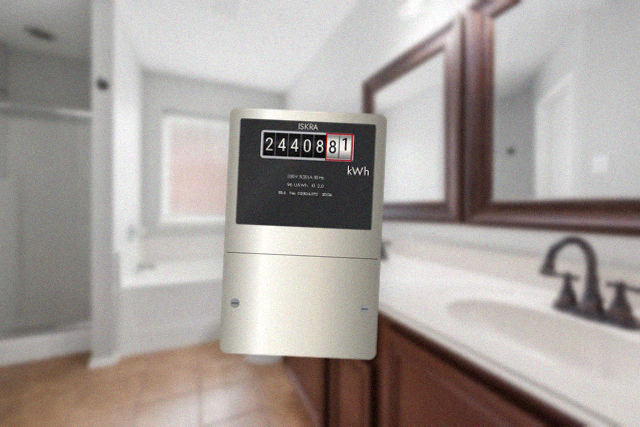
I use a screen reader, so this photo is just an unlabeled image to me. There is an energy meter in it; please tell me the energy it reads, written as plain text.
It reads 24408.81 kWh
